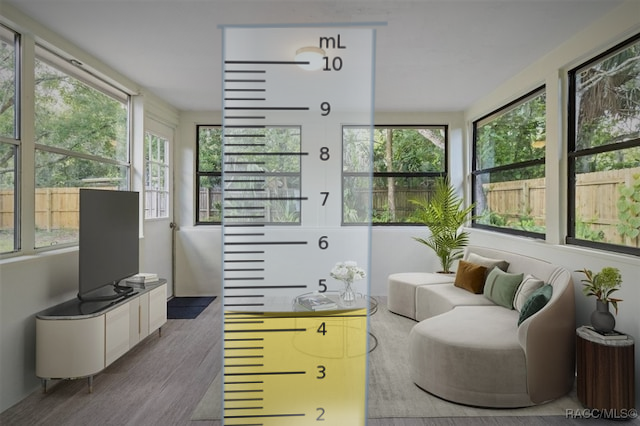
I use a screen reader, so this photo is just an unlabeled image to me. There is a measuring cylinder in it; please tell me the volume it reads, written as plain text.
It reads 4.3 mL
